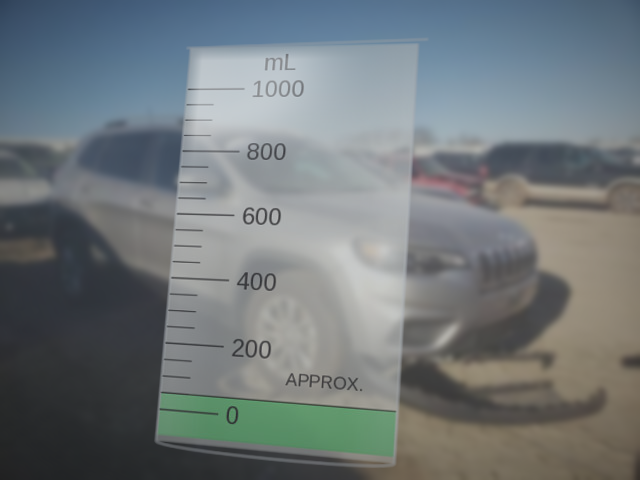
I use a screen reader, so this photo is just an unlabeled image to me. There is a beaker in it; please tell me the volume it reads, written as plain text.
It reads 50 mL
